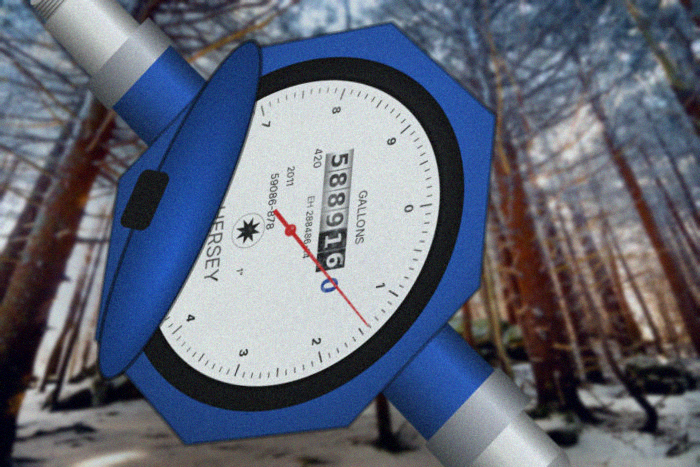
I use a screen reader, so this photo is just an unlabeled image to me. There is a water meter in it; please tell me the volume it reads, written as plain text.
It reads 5889161.4 gal
